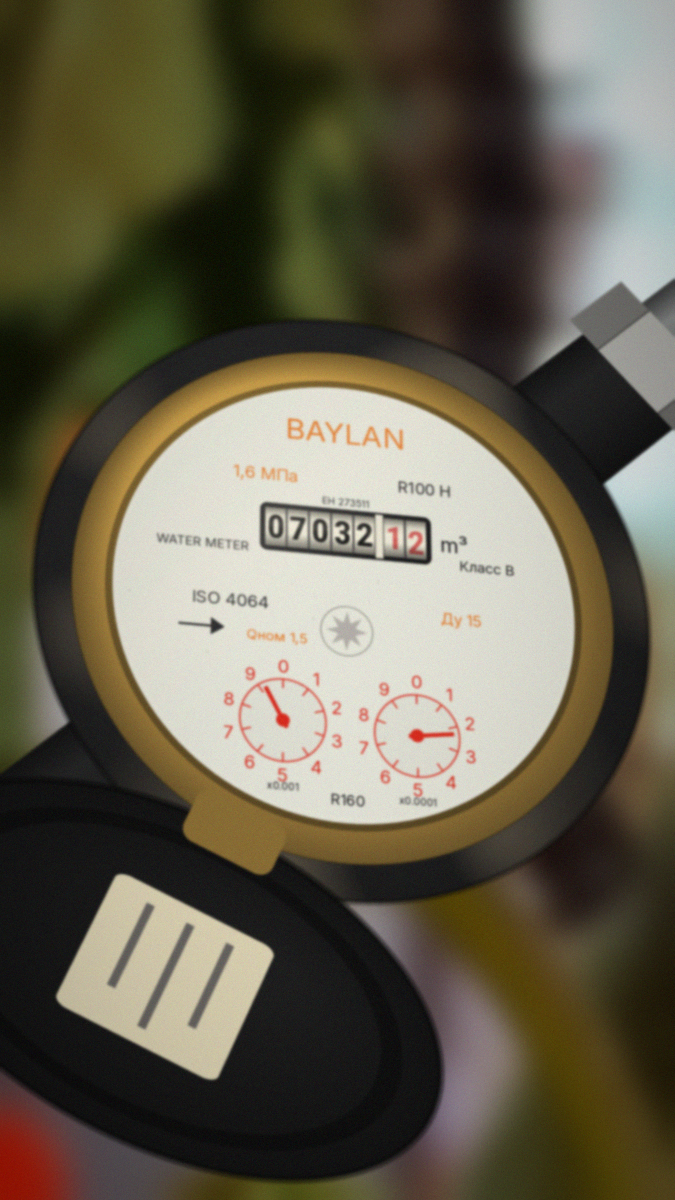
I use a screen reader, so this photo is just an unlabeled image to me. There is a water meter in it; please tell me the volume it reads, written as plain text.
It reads 7032.1192 m³
